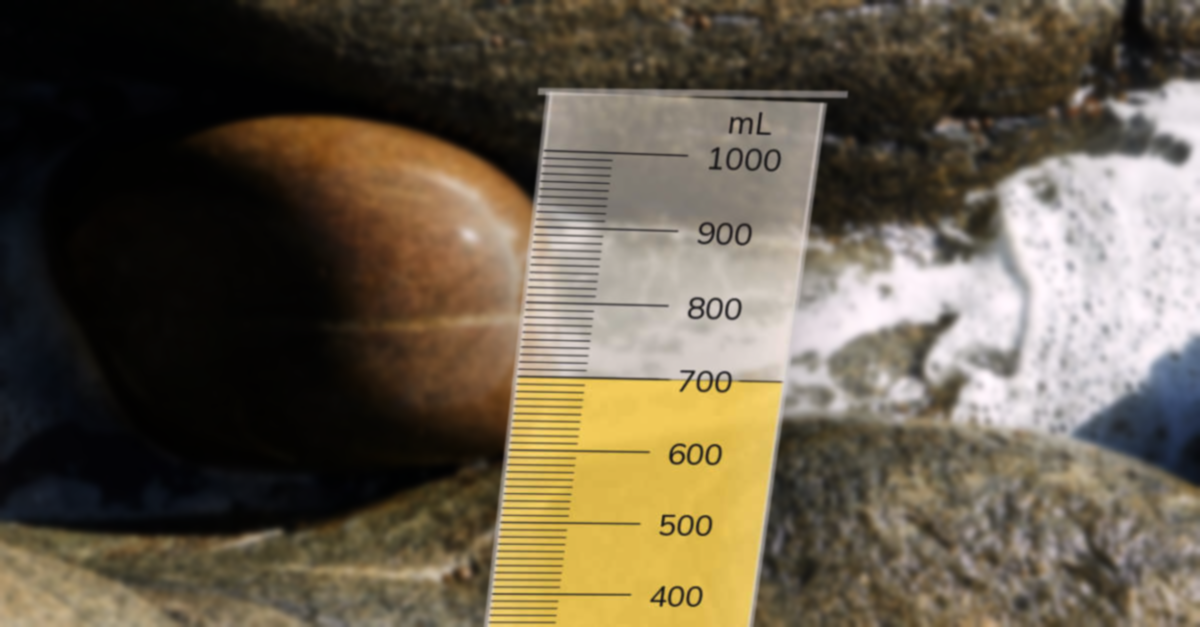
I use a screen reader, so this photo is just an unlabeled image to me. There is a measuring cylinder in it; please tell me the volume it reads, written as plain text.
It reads 700 mL
